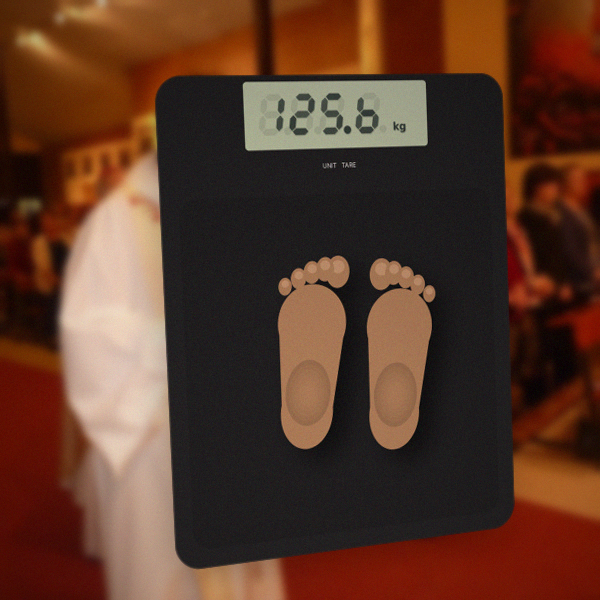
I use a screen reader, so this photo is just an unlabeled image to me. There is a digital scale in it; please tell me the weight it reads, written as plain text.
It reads 125.6 kg
